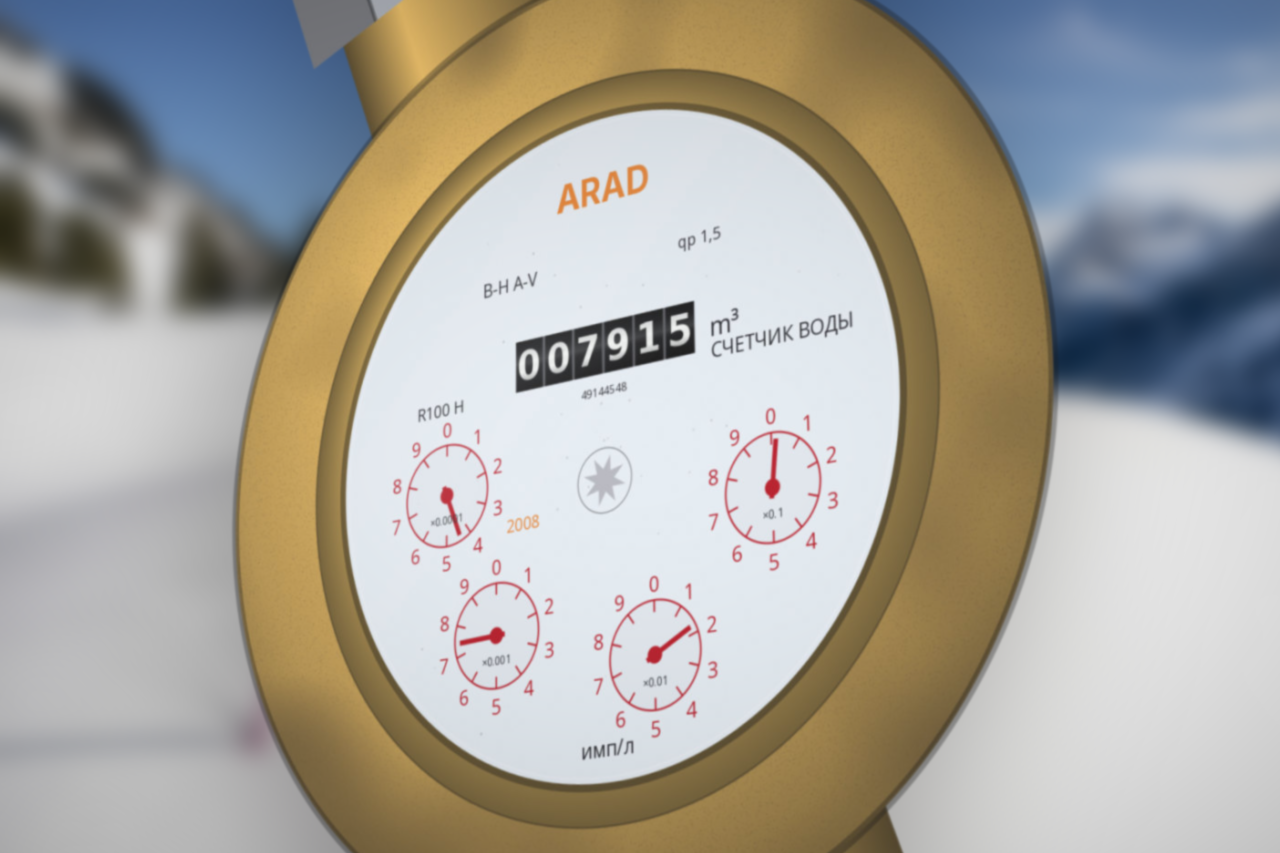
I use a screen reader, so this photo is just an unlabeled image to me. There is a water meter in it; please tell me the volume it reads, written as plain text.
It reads 7915.0174 m³
